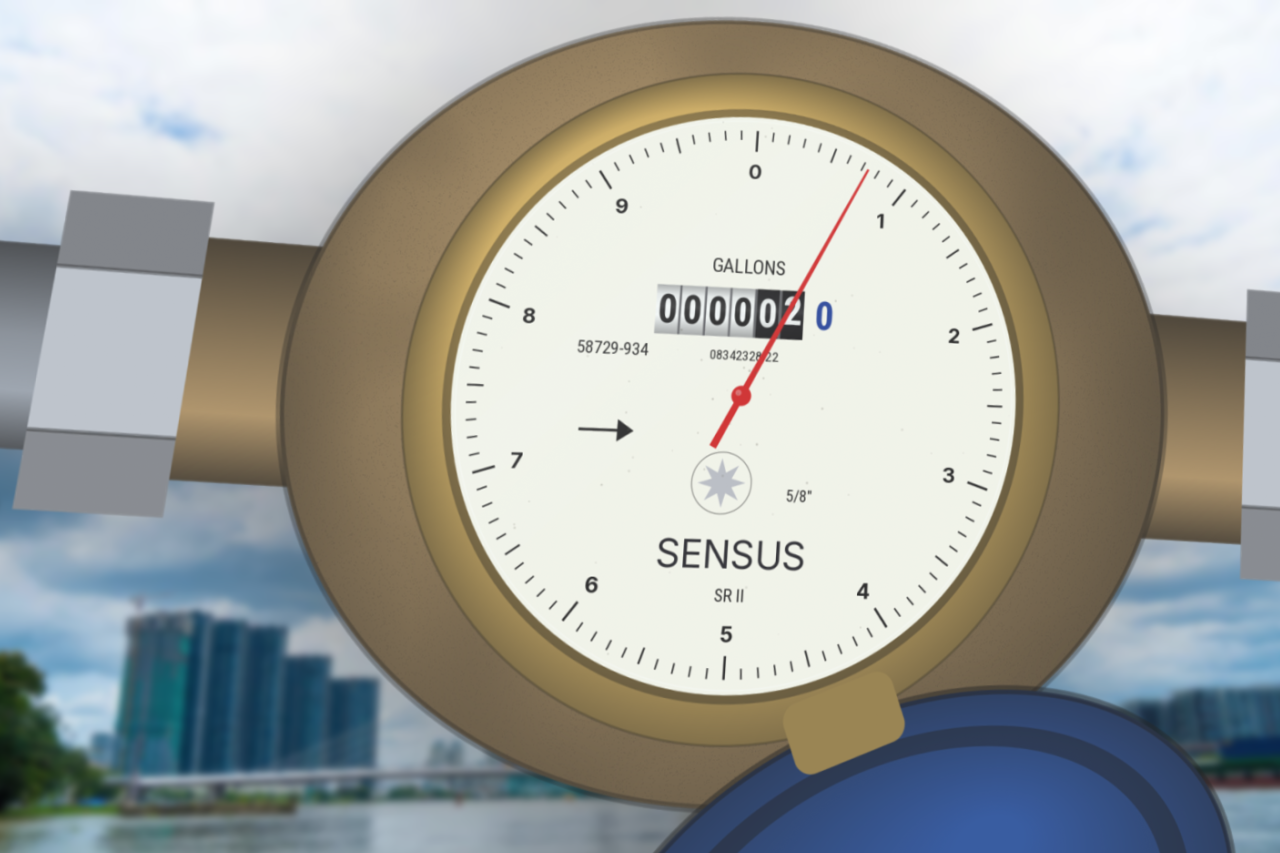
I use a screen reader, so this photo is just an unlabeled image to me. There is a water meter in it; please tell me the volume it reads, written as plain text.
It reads 20.7 gal
